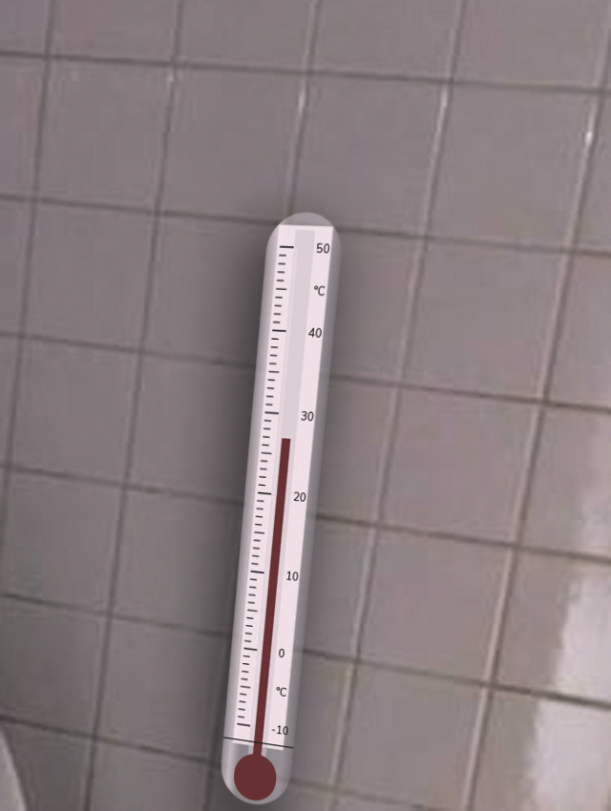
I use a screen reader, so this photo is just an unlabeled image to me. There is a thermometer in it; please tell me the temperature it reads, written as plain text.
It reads 27 °C
